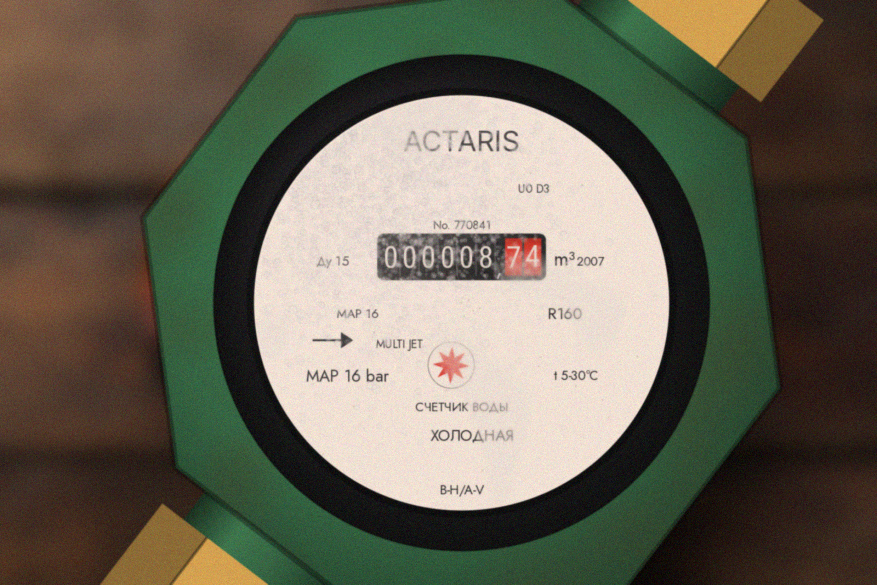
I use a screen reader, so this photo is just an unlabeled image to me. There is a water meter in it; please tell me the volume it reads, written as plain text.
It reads 8.74 m³
